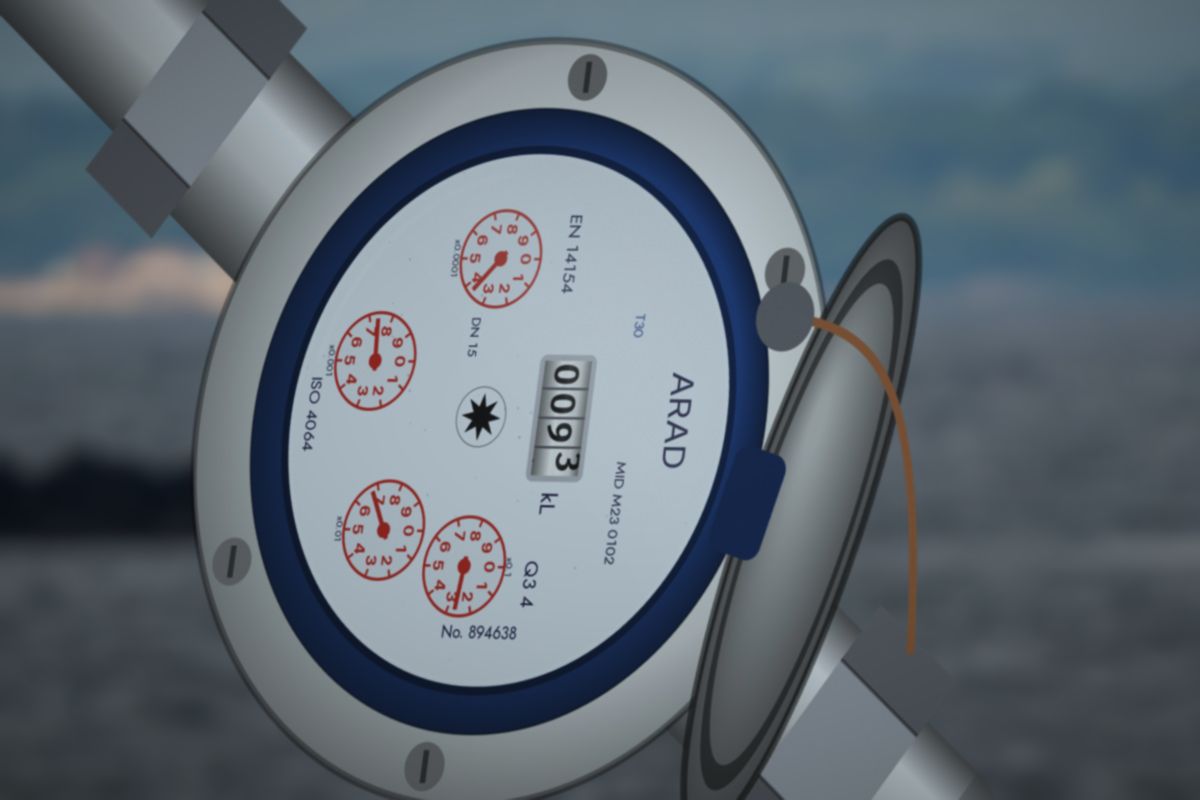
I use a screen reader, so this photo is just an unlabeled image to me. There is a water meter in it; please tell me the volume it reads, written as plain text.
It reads 93.2673 kL
